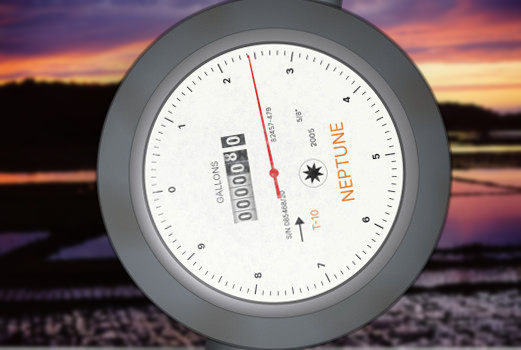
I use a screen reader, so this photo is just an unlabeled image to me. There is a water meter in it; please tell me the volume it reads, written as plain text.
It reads 82.4 gal
